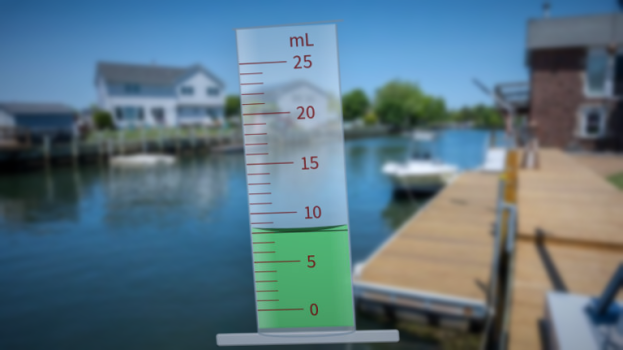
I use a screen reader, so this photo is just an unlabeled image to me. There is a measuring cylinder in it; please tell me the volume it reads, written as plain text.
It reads 8 mL
